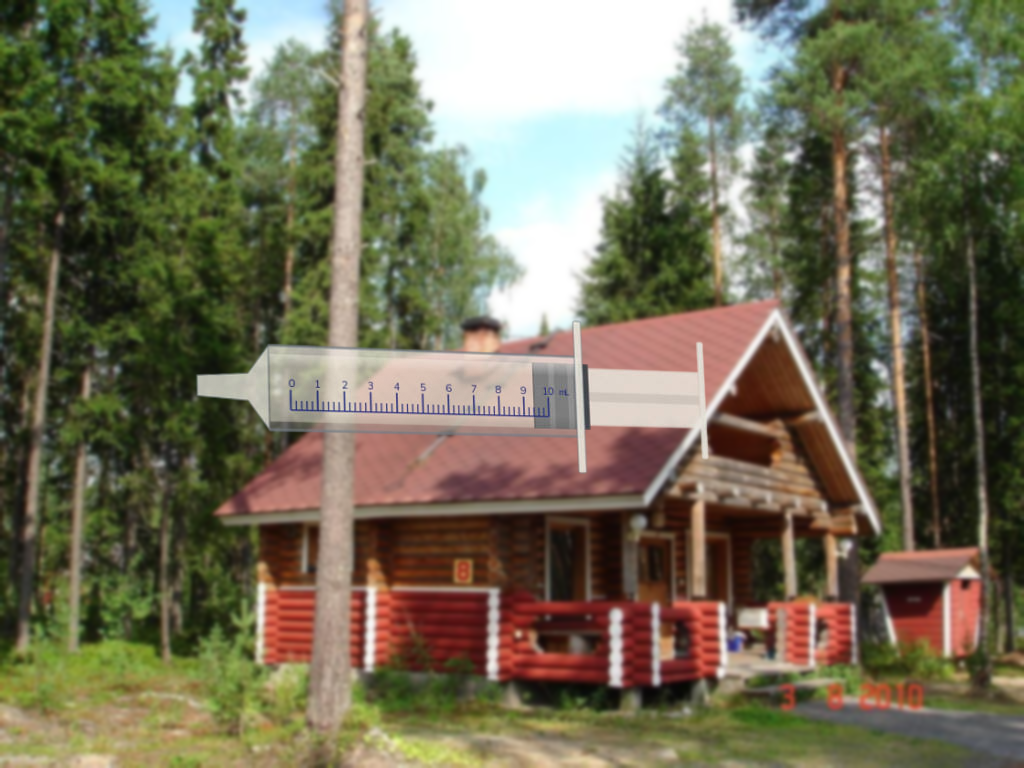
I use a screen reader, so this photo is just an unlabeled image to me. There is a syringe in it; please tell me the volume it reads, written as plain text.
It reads 9.4 mL
